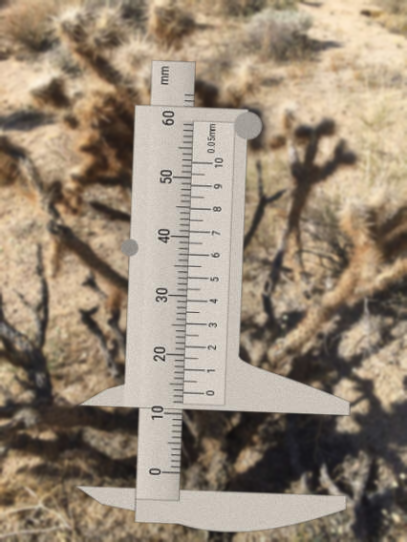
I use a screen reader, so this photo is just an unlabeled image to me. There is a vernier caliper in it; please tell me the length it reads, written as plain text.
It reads 13.6 mm
